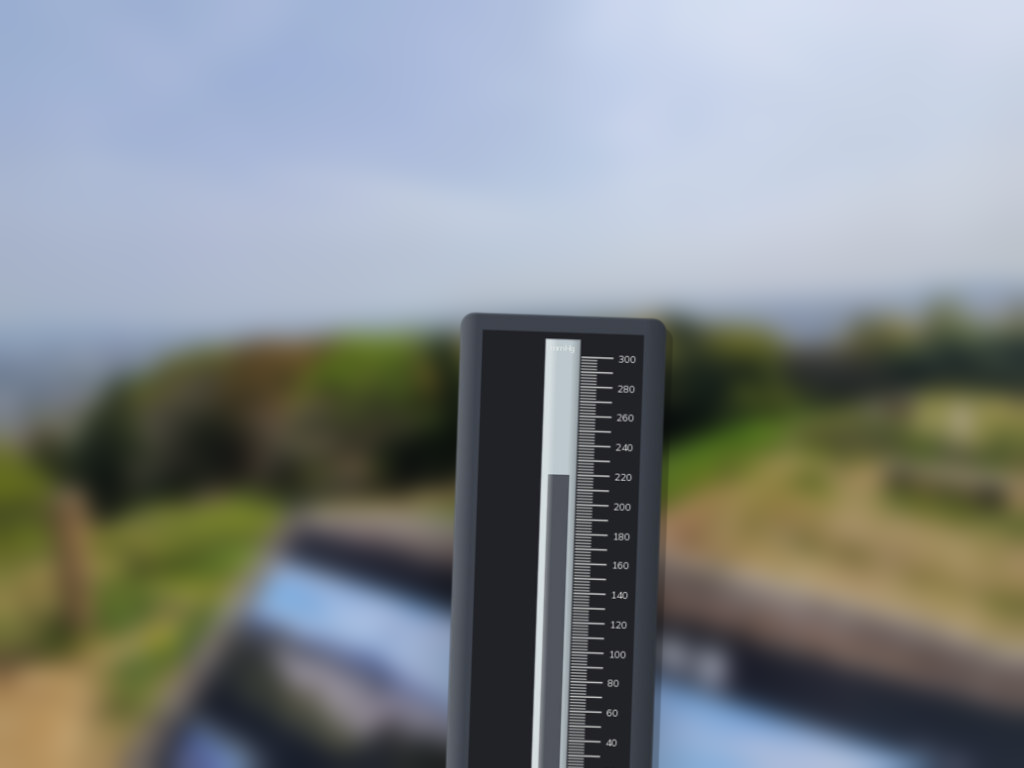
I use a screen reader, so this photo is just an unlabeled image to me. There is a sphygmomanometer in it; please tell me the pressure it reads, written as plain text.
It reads 220 mmHg
